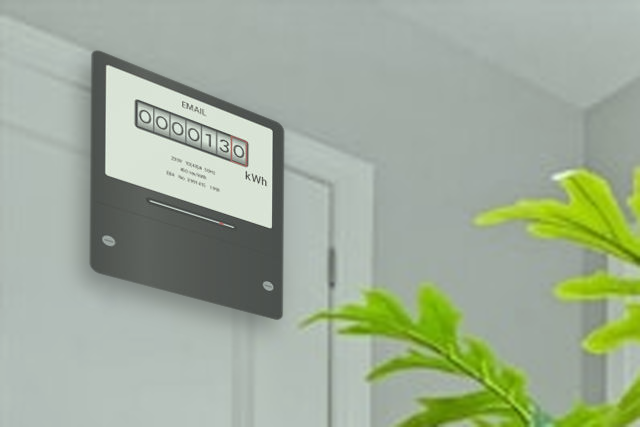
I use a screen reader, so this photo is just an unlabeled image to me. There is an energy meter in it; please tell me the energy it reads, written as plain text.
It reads 13.0 kWh
